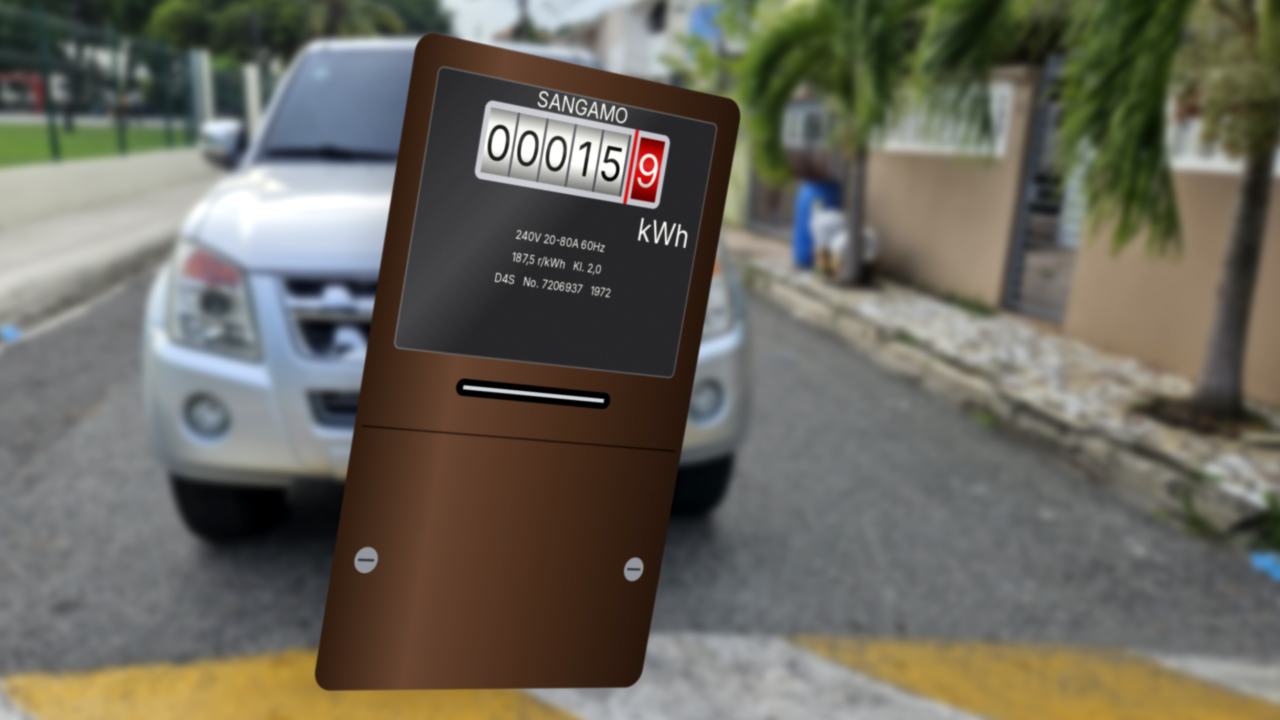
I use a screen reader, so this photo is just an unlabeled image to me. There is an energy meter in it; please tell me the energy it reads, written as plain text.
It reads 15.9 kWh
